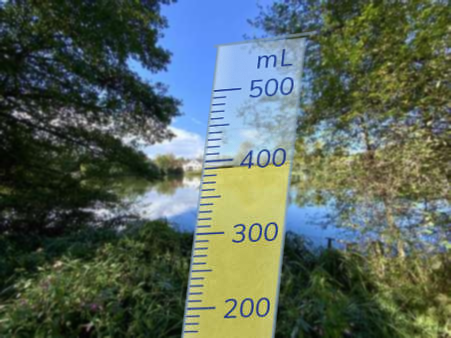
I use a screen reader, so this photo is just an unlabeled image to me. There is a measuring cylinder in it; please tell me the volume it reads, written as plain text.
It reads 390 mL
